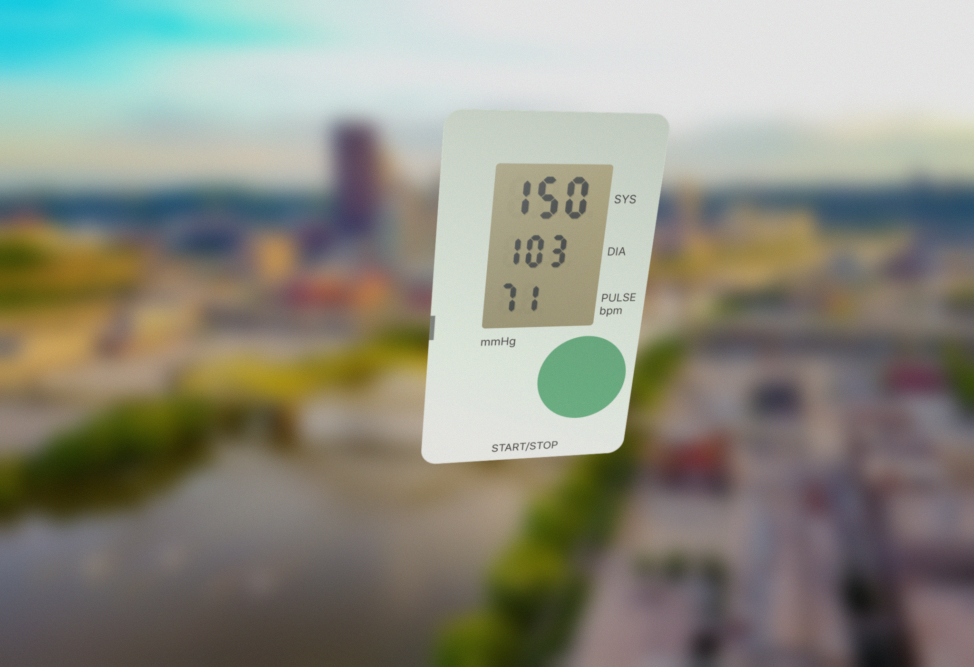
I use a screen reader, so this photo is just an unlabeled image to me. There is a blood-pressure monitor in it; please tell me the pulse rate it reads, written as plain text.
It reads 71 bpm
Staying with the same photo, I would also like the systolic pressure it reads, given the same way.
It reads 150 mmHg
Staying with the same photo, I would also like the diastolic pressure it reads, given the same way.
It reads 103 mmHg
